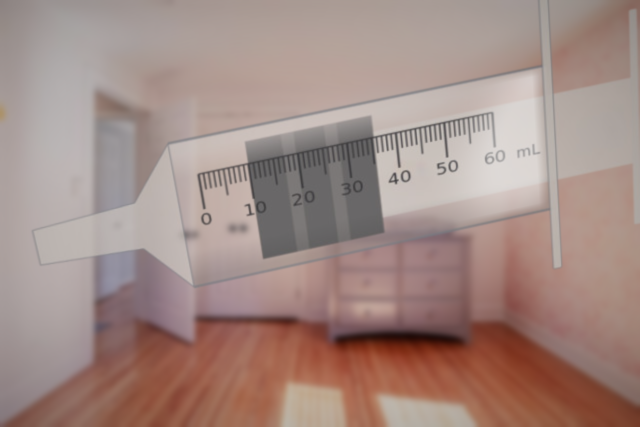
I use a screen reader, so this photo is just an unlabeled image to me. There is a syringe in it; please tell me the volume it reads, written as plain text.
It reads 10 mL
